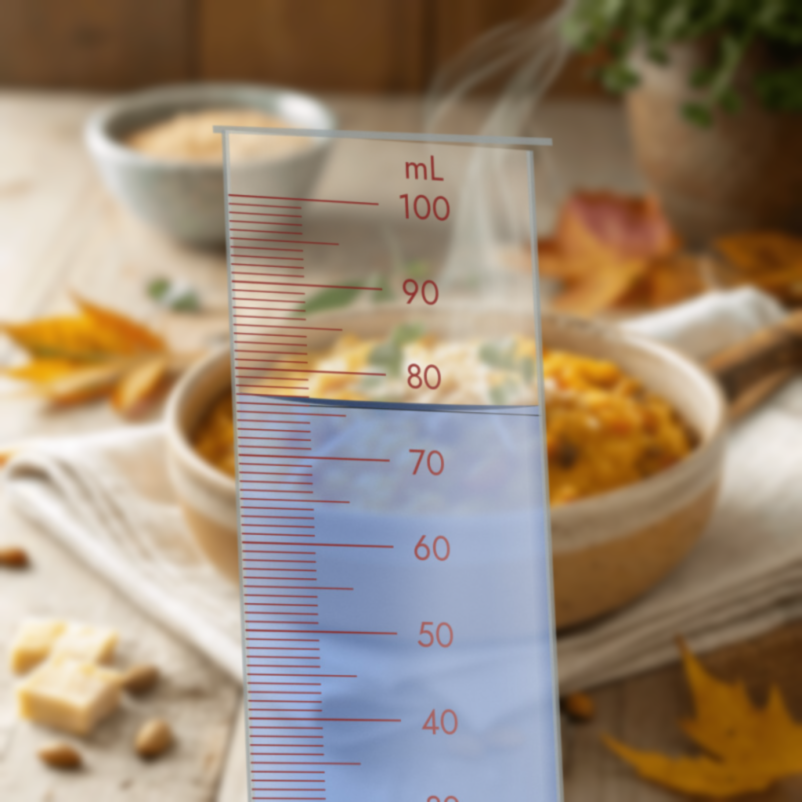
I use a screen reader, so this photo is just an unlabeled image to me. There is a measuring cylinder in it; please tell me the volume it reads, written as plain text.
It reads 76 mL
